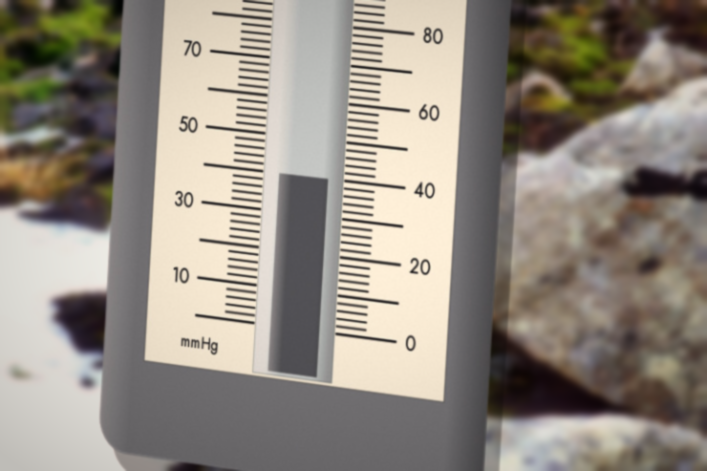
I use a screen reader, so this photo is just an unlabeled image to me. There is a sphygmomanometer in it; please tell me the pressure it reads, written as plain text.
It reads 40 mmHg
